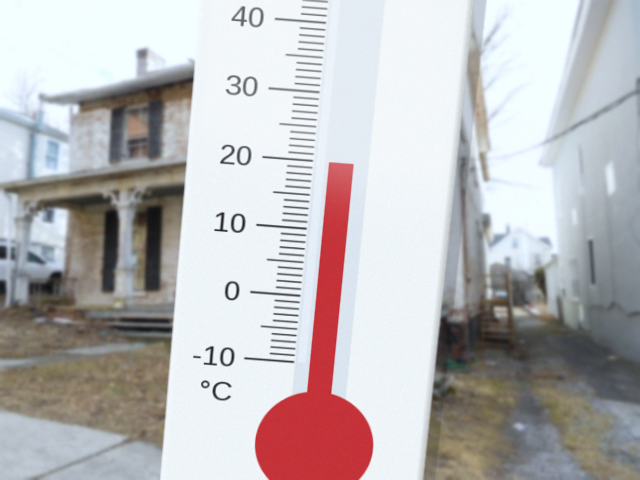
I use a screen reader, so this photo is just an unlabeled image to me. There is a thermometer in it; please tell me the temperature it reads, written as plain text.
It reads 20 °C
